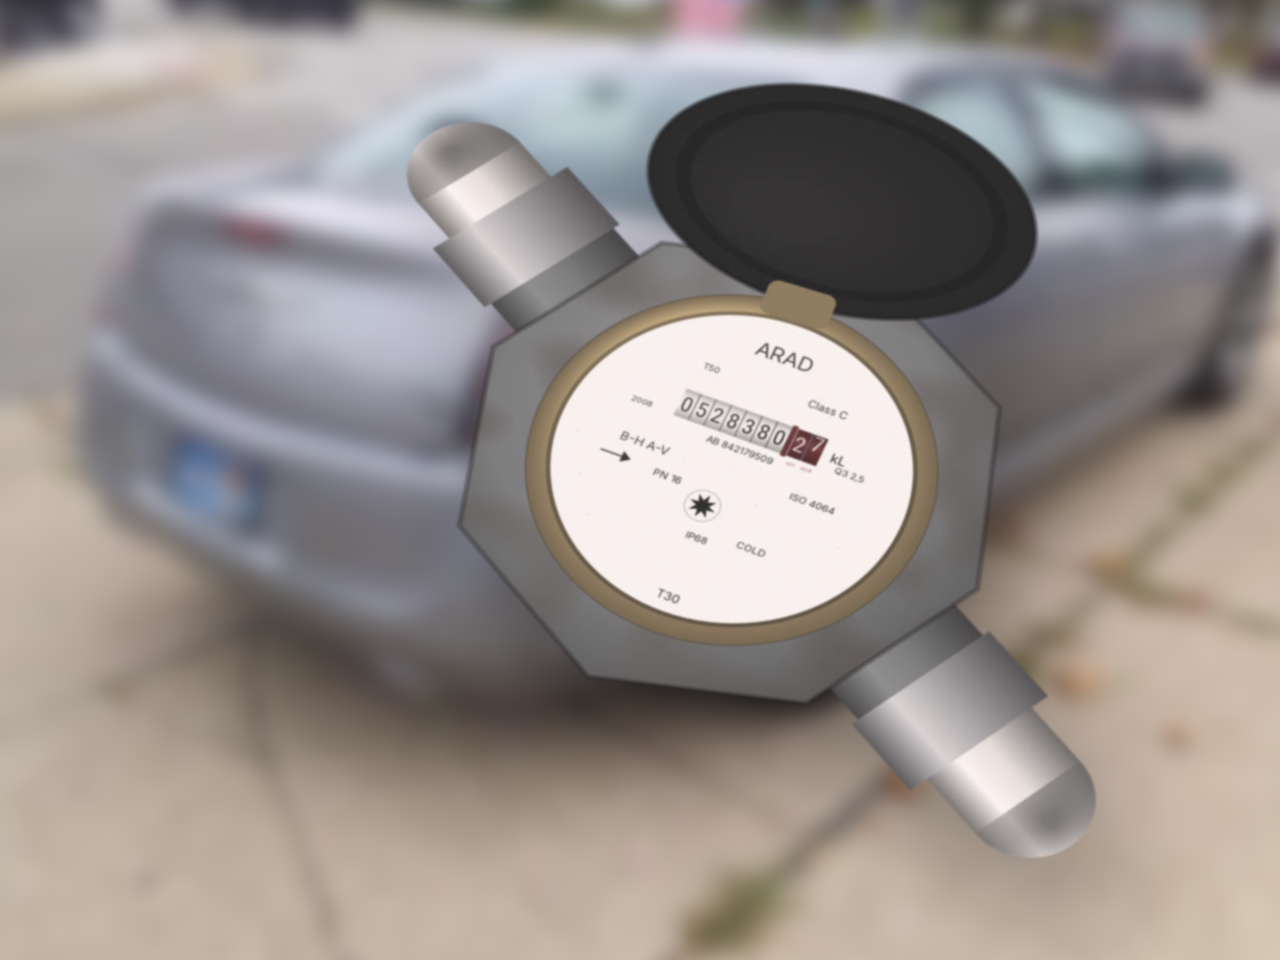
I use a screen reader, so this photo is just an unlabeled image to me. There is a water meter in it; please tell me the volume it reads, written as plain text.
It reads 528380.27 kL
